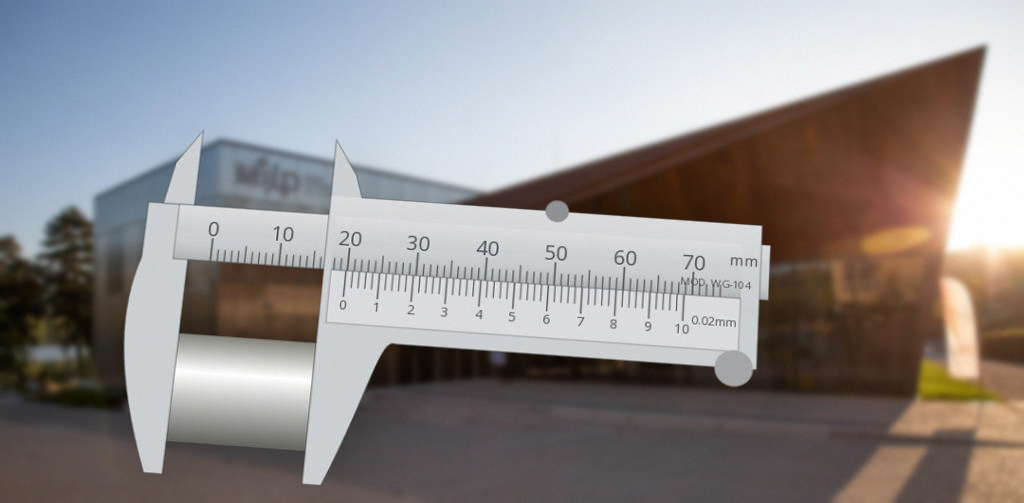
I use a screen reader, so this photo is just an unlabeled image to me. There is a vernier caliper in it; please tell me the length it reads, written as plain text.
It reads 19.8 mm
